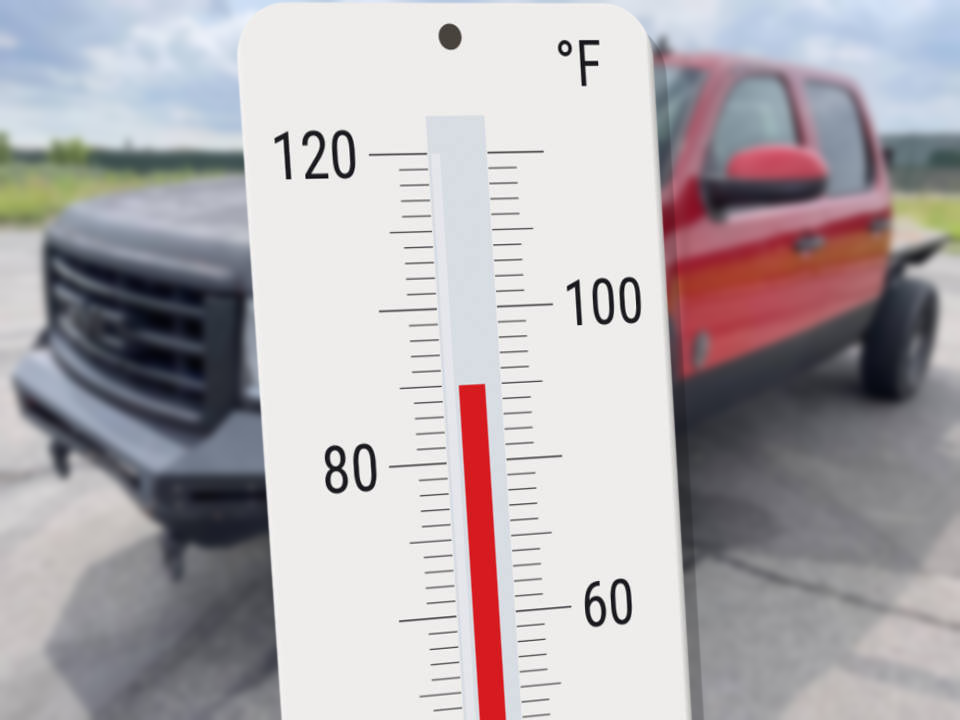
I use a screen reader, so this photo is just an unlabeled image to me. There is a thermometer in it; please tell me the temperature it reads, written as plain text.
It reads 90 °F
